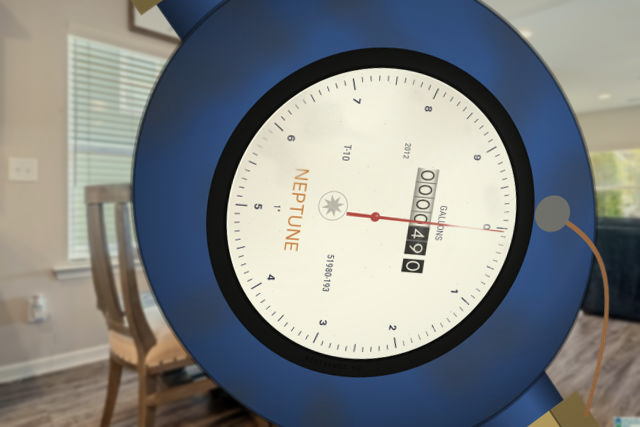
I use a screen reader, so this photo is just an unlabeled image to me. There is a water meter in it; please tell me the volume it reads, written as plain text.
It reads 490.0 gal
